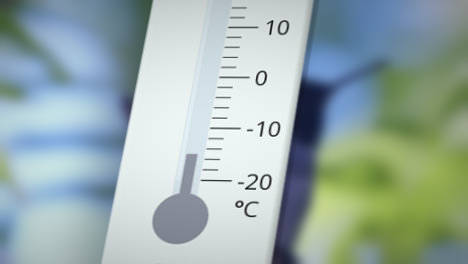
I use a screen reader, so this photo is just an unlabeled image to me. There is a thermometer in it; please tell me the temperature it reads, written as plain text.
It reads -15 °C
